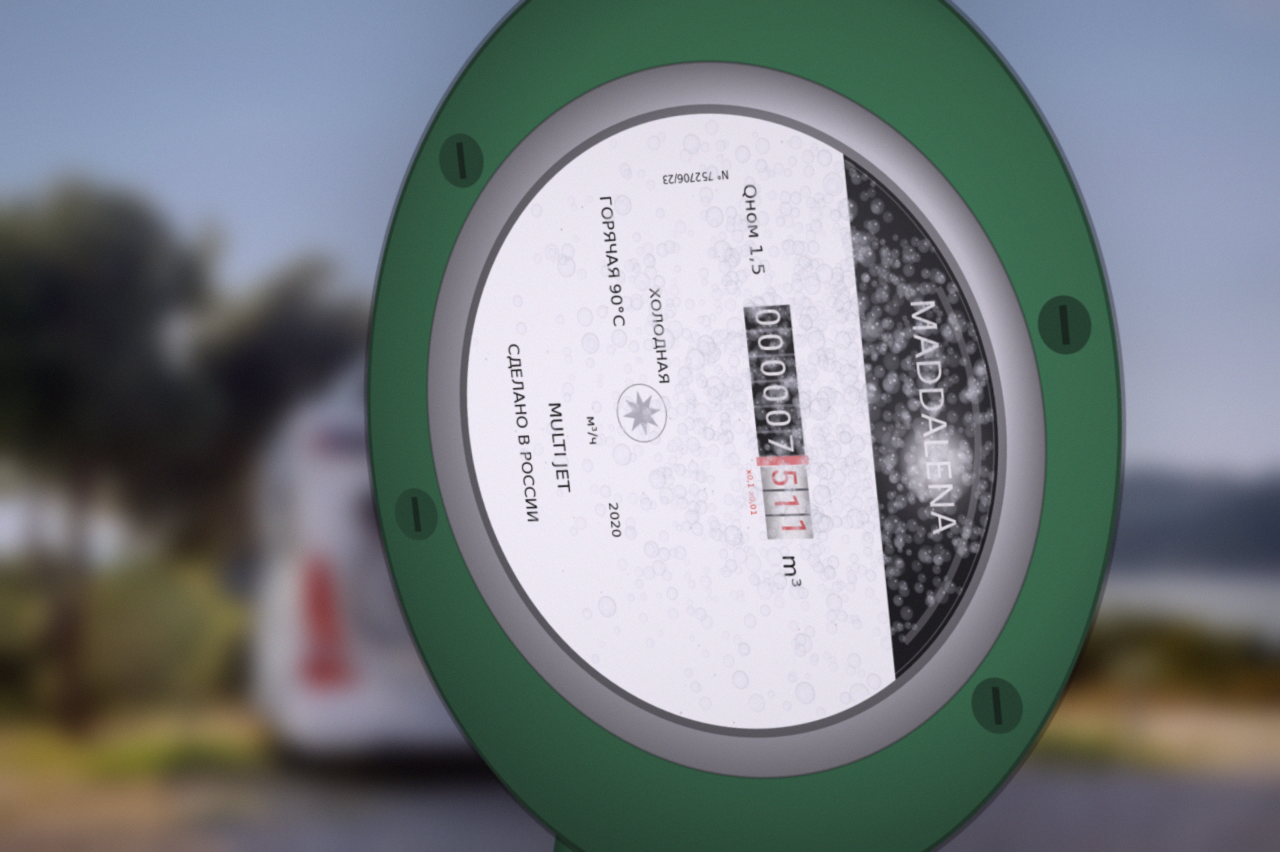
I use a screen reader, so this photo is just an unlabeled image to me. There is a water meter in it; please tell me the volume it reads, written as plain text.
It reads 7.511 m³
